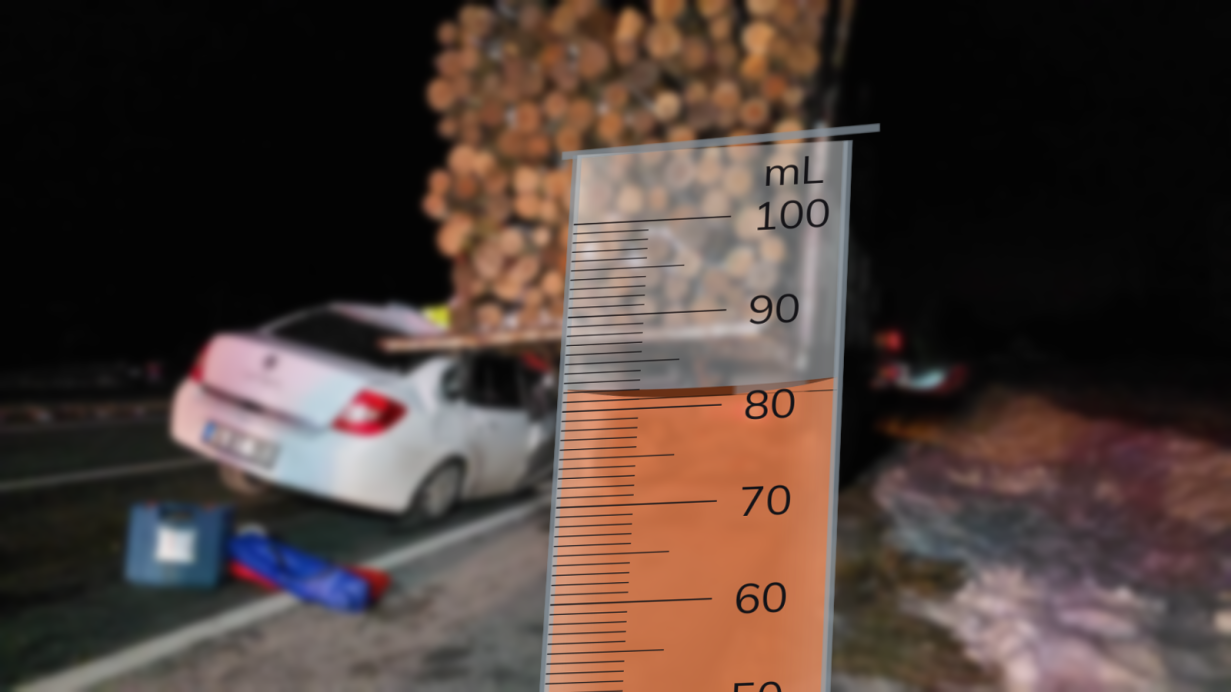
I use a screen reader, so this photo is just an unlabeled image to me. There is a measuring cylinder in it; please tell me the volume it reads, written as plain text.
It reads 81 mL
